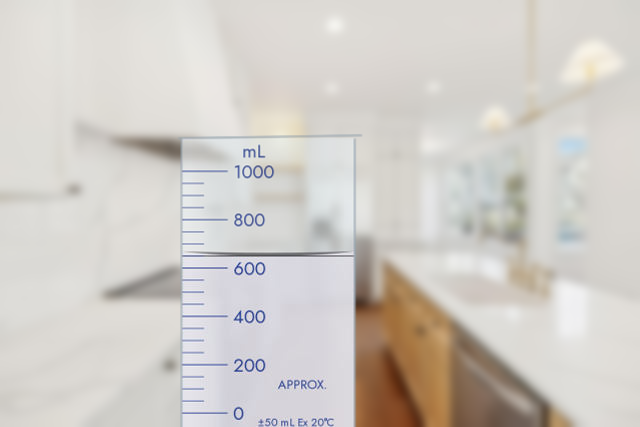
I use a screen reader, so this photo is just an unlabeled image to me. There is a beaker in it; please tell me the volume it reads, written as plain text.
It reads 650 mL
